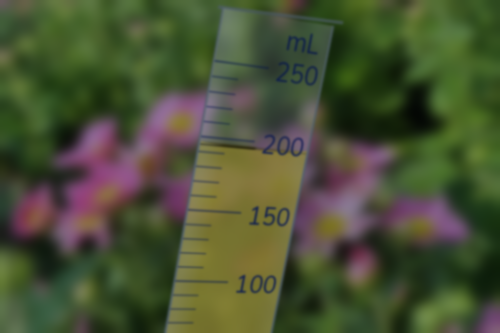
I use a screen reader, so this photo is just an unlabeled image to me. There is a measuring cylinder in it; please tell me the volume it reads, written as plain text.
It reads 195 mL
